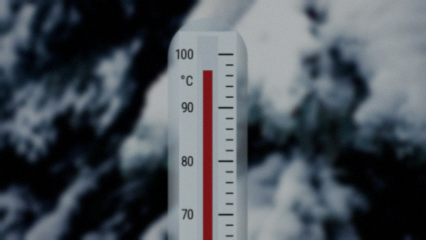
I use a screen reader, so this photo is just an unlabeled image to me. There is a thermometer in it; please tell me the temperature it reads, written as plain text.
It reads 97 °C
